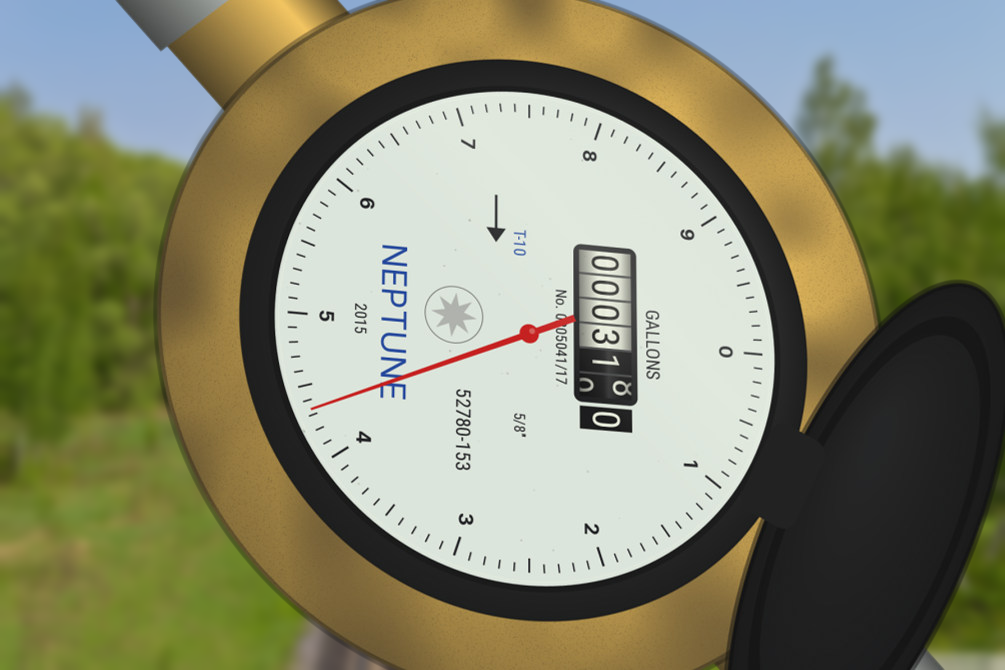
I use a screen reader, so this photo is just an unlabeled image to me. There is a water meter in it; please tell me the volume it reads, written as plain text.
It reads 3184.3 gal
